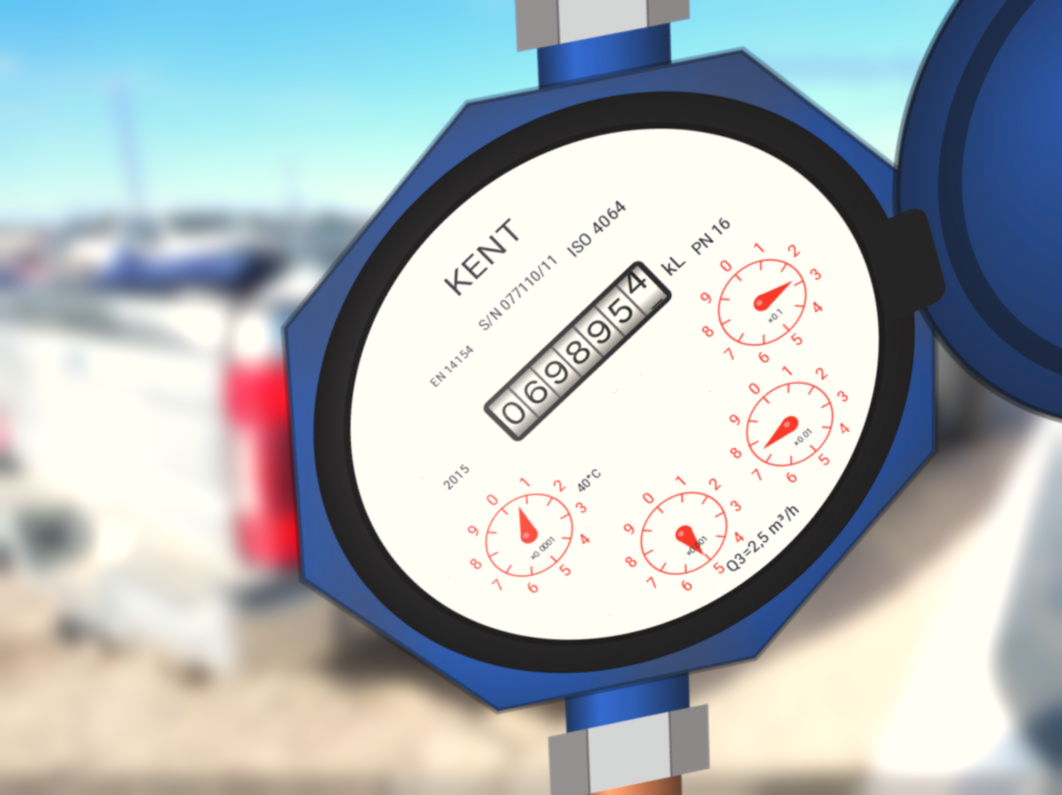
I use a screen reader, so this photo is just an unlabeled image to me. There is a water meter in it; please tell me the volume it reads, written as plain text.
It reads 698954.2750 kL
